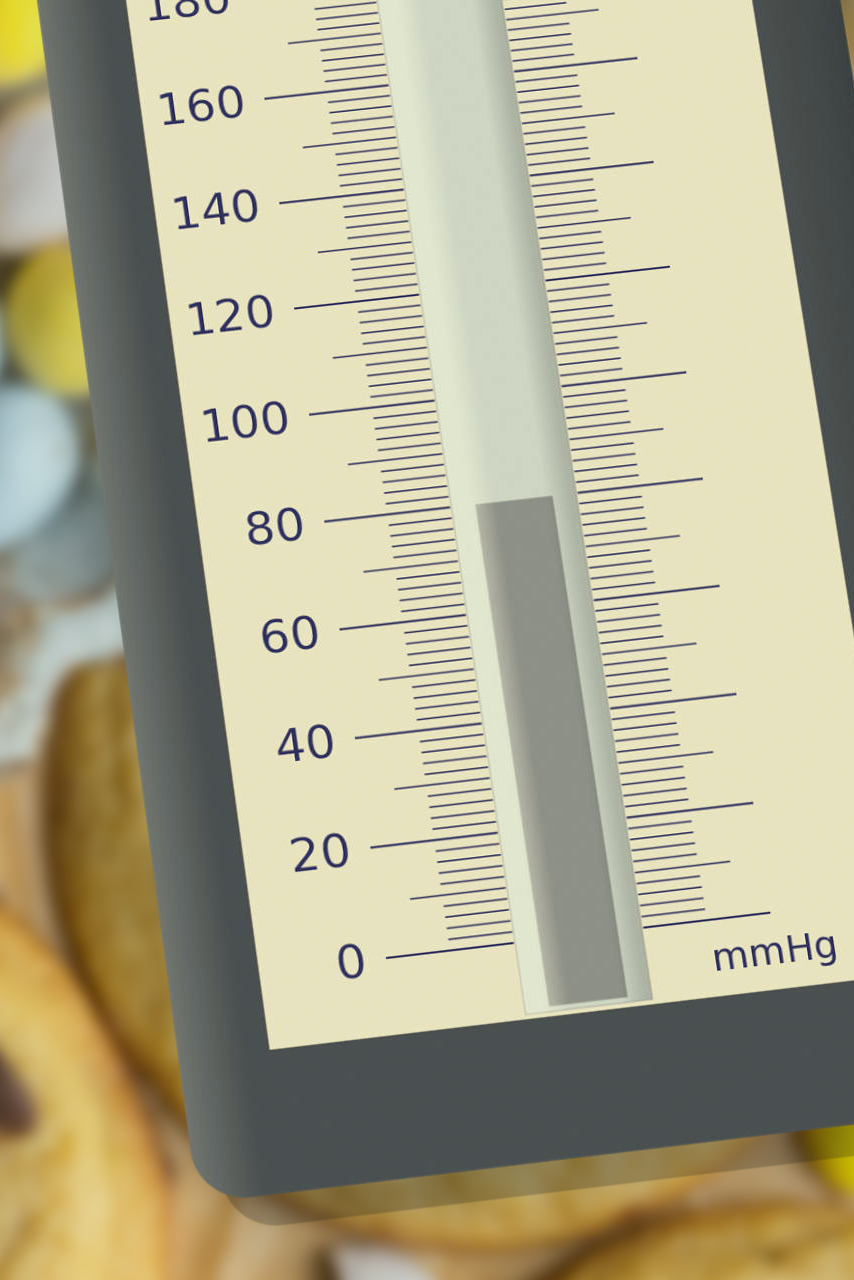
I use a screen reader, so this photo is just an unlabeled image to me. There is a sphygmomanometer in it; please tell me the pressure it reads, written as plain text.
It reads 80 mmHg
